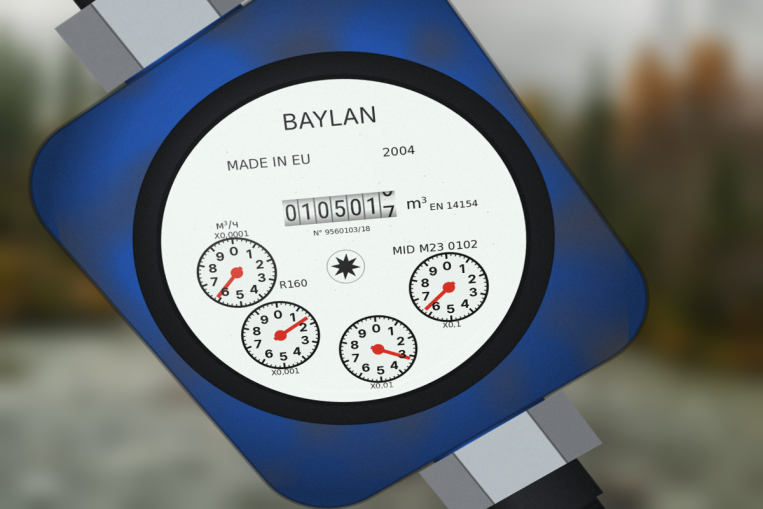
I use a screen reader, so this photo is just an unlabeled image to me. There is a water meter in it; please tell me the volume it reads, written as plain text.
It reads 105016.6316 m³
